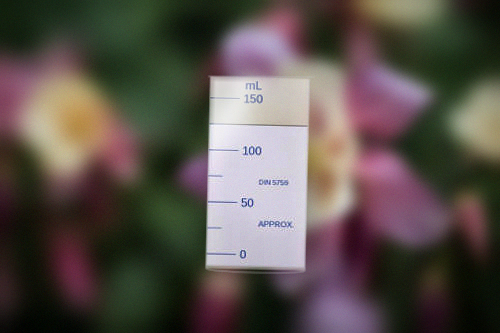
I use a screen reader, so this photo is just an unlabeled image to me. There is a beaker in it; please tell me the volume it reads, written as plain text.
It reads 125 mL
